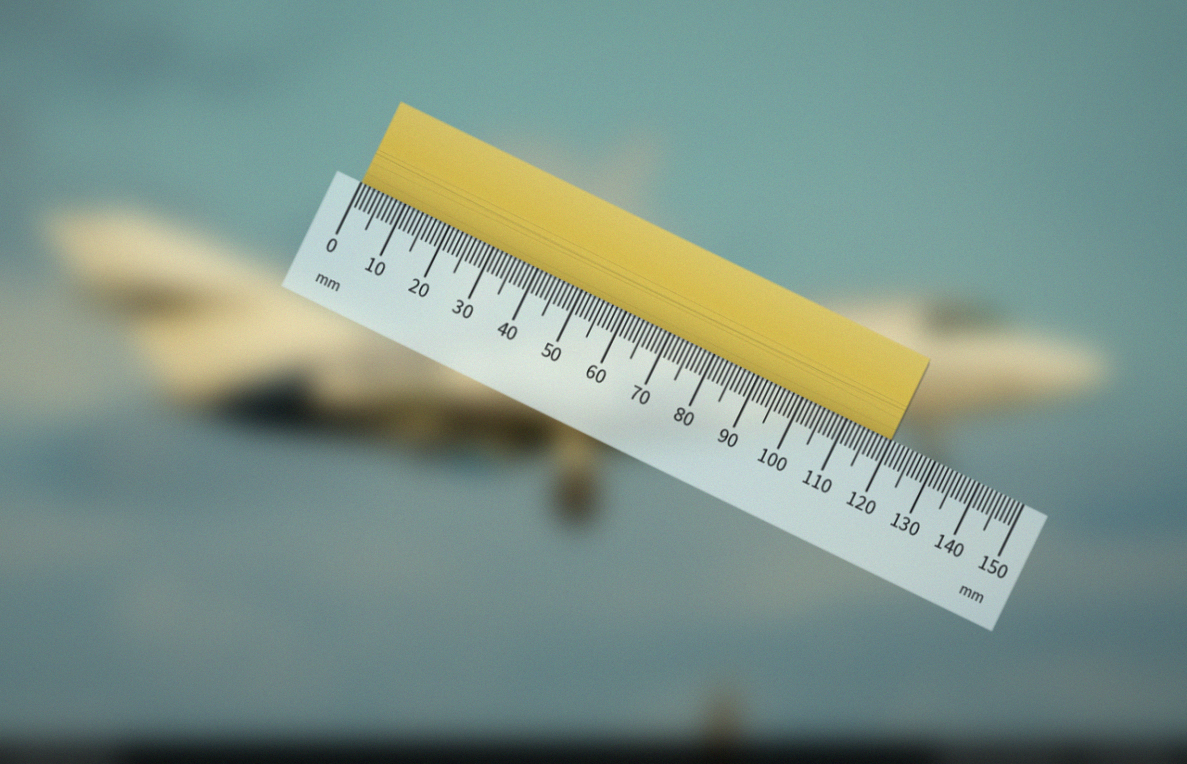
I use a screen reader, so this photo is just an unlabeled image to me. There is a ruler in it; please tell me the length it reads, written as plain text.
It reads 120 mm
